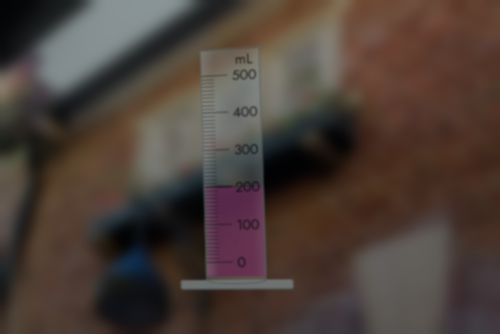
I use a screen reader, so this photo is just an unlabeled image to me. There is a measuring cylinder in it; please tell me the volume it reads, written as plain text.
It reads 200 mL
